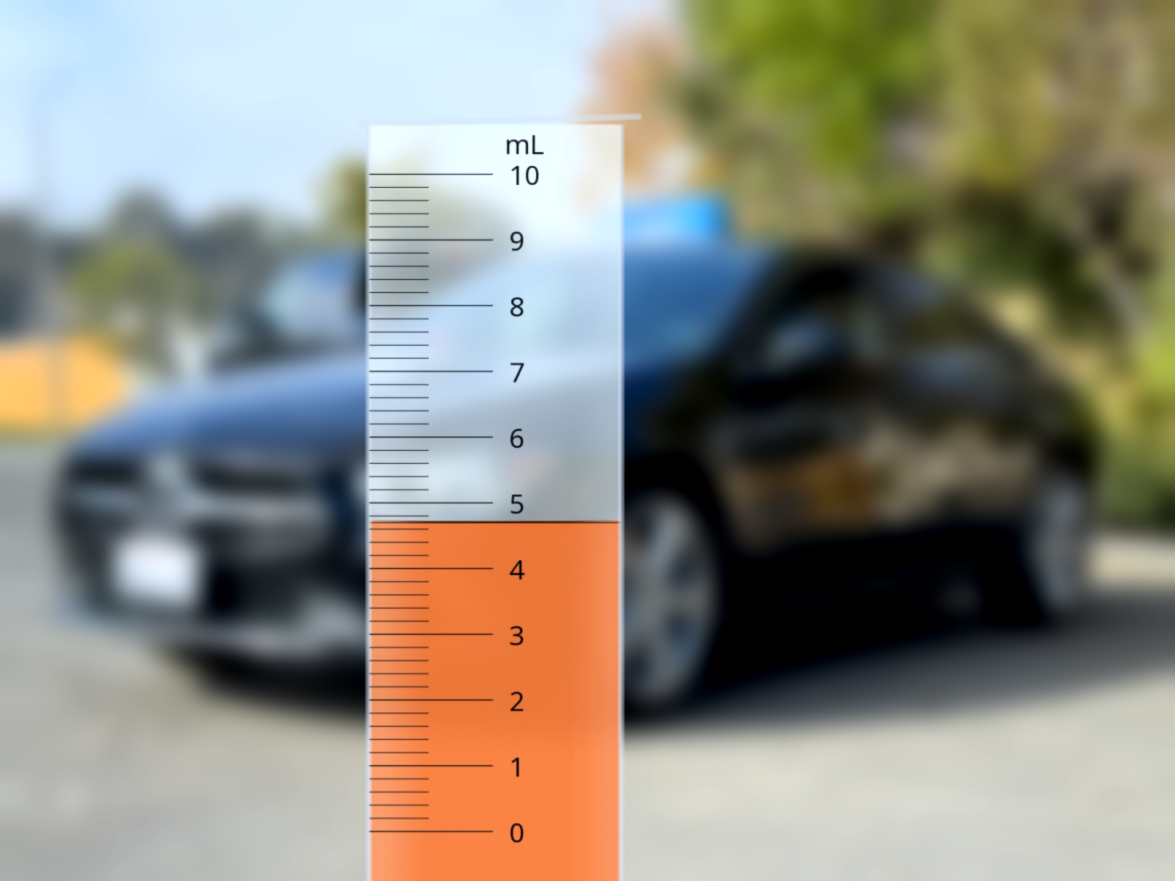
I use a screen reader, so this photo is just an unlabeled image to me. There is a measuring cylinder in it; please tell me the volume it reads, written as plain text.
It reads 4.7 mL
